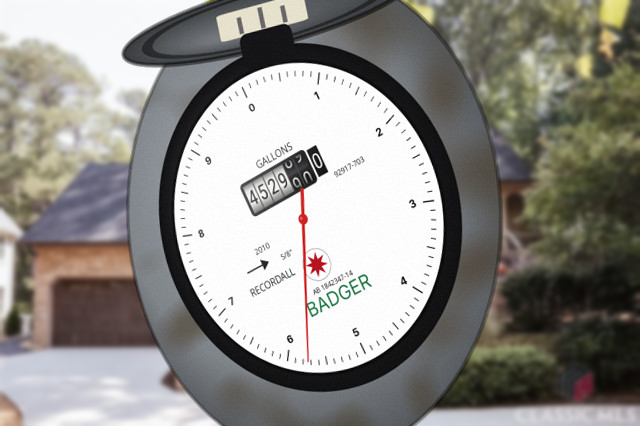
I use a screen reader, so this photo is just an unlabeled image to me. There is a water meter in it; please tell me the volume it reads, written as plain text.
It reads 4529895.7 gal
